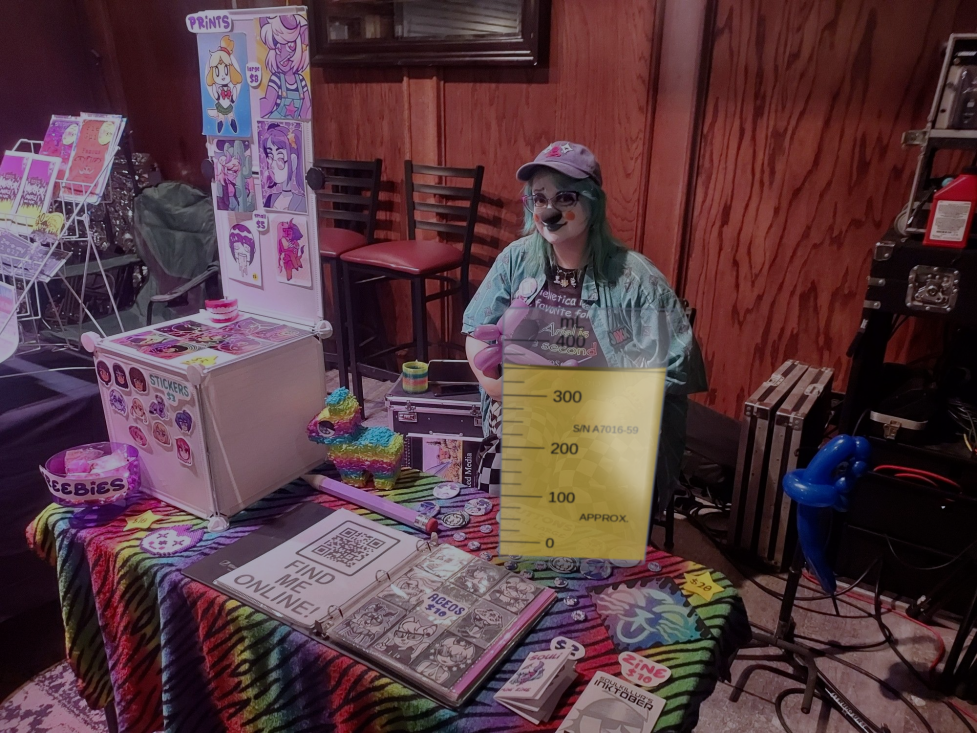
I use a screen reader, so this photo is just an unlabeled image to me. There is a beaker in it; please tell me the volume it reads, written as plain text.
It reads 350 mL
